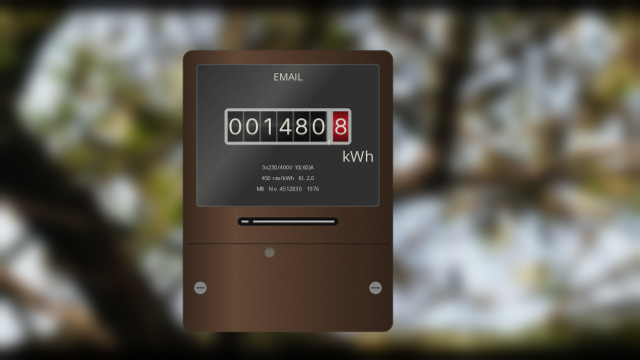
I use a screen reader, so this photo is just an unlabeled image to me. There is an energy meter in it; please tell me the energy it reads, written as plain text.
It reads 1480.8 kWh
